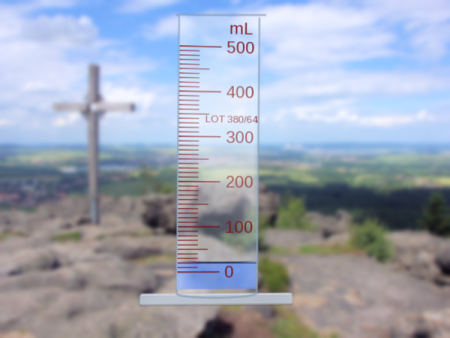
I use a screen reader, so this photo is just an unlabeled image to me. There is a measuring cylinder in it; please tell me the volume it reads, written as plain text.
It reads 20 mL
